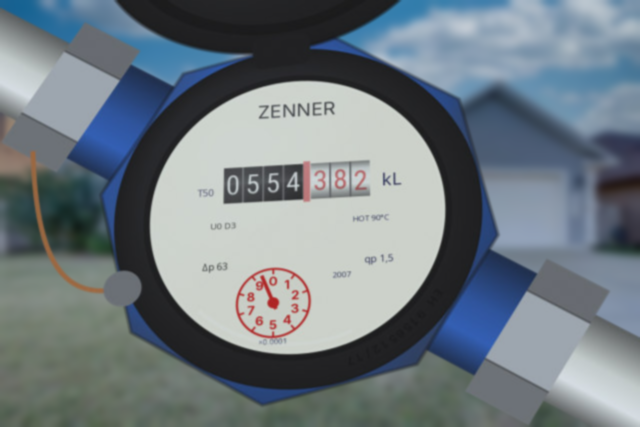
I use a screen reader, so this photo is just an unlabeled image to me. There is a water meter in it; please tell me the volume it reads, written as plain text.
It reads 554.3819 kL
